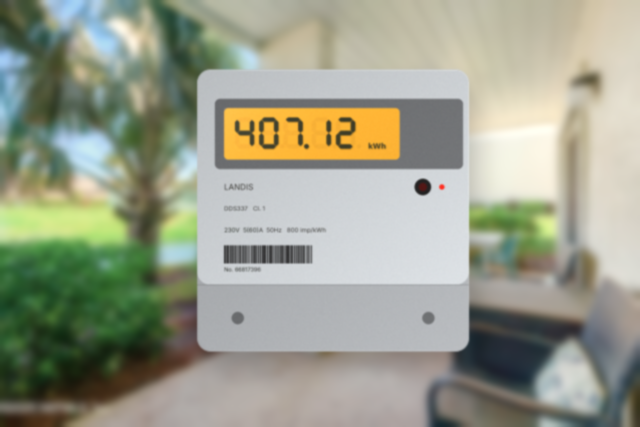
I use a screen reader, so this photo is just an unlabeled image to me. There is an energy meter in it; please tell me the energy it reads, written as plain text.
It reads 407.12 kWh
